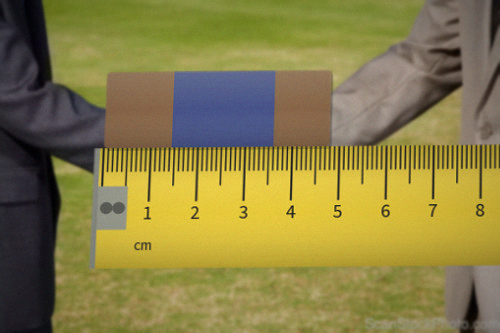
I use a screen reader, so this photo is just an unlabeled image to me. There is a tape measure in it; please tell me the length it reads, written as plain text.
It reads 4.8 cm
